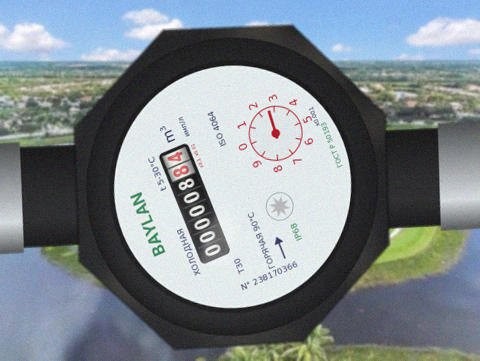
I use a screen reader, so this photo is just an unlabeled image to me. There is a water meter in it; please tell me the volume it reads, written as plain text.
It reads 8.842 m³
